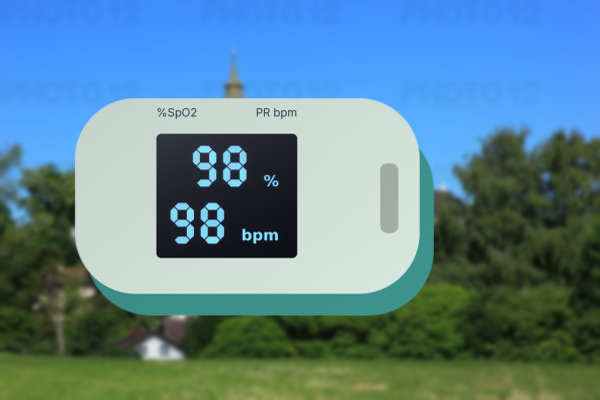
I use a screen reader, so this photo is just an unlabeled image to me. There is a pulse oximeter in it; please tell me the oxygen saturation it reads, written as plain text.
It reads 98 %
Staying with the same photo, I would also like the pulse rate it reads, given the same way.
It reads 98 bpm
